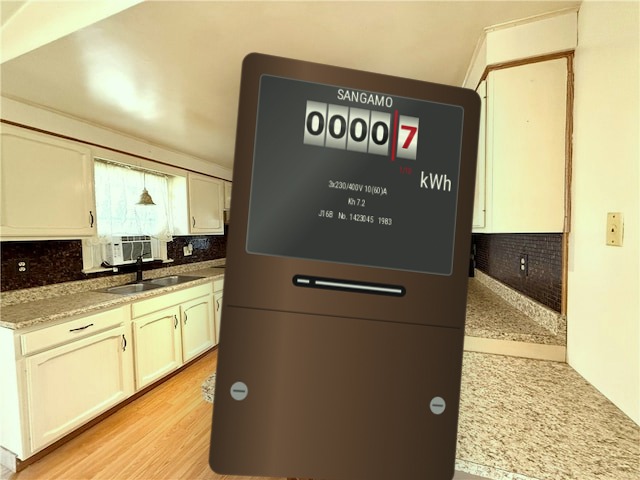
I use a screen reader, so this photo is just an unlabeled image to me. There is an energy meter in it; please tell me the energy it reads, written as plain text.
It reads 0.7 kWh
